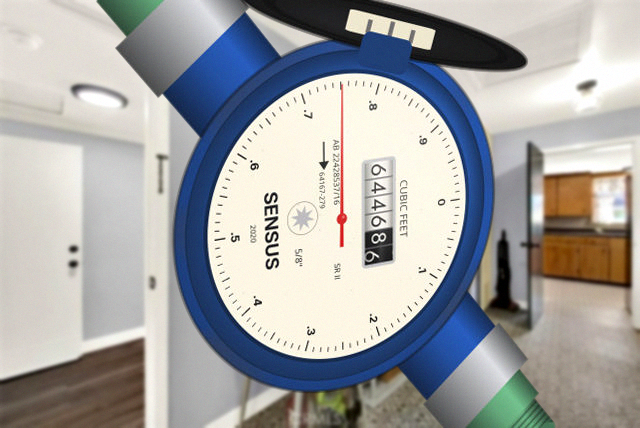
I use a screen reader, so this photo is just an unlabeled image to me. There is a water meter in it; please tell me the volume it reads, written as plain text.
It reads 644685.75 ft³
